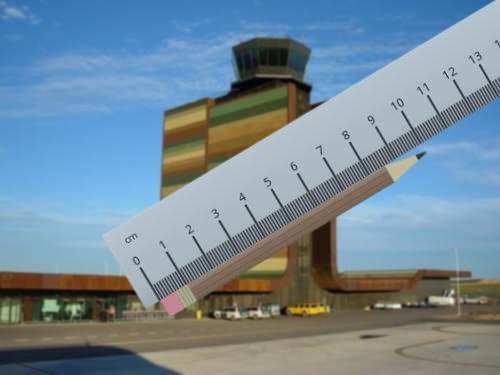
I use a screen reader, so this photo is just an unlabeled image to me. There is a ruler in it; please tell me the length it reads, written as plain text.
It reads 10 cm
